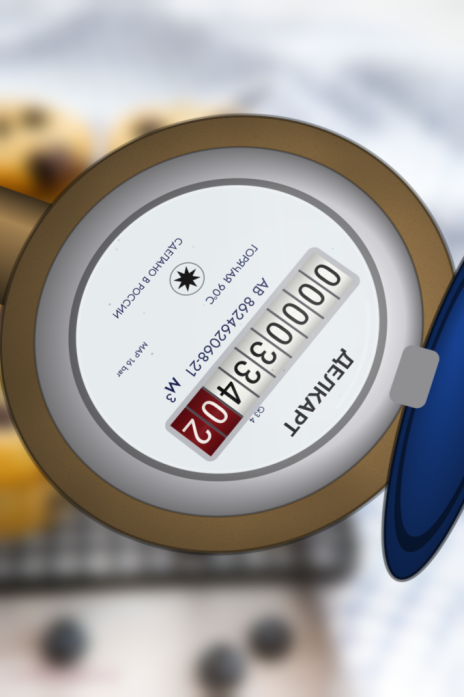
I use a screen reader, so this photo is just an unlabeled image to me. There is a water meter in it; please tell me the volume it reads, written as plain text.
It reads 334.02 m³
